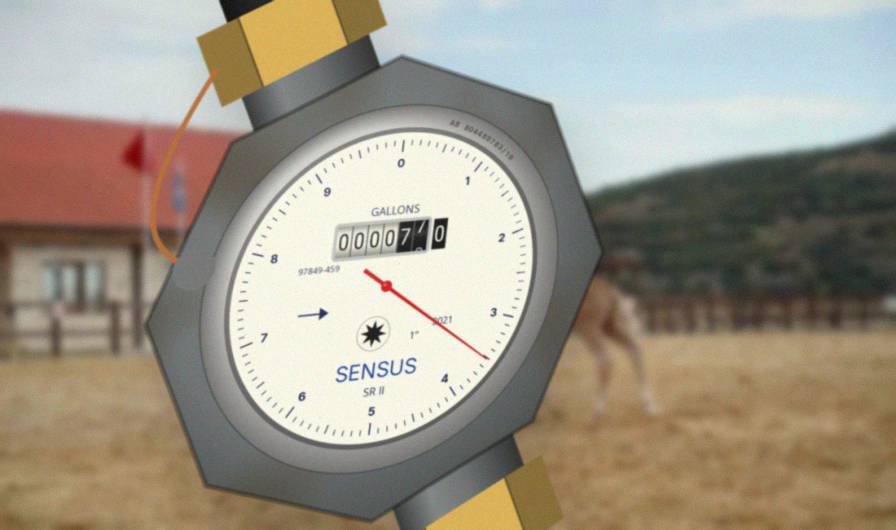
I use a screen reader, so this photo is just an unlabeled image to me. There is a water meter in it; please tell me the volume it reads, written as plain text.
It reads 773.5 gal
